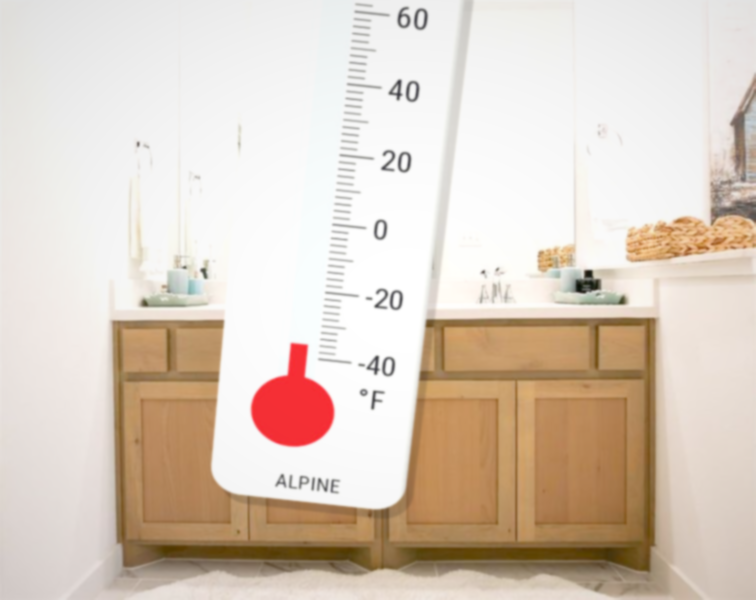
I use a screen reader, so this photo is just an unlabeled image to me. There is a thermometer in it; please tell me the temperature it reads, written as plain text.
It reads -36 °F
